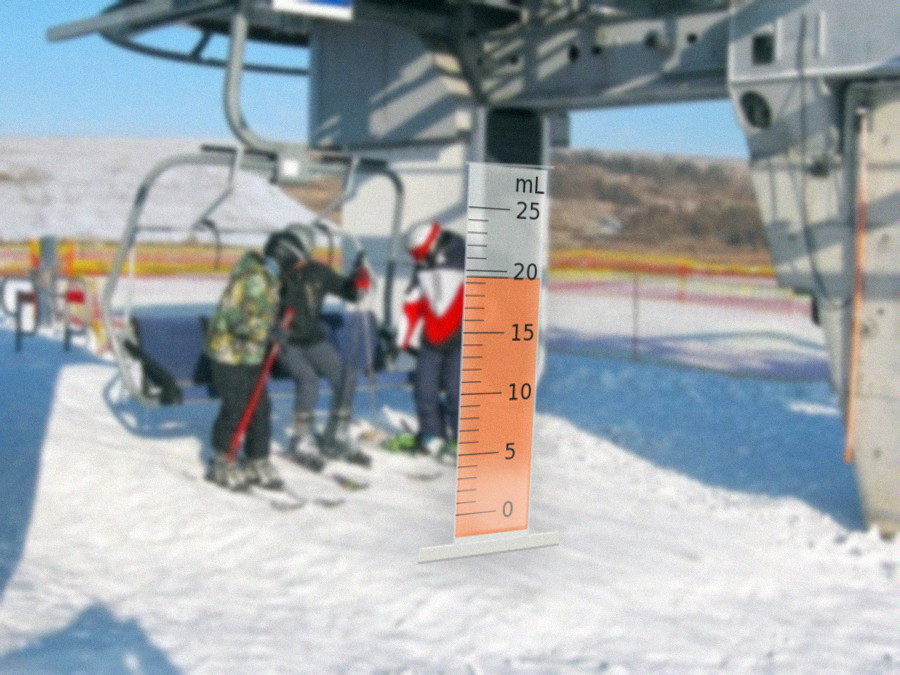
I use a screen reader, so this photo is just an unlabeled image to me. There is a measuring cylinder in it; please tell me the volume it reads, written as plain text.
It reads 19.5 mL
